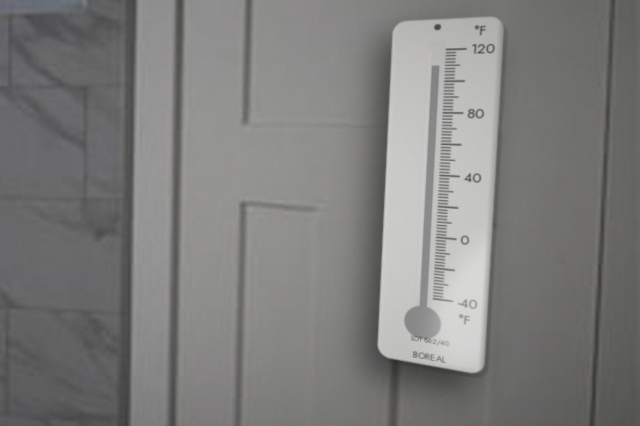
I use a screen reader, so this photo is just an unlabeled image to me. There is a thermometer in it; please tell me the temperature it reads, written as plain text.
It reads 110 °F
